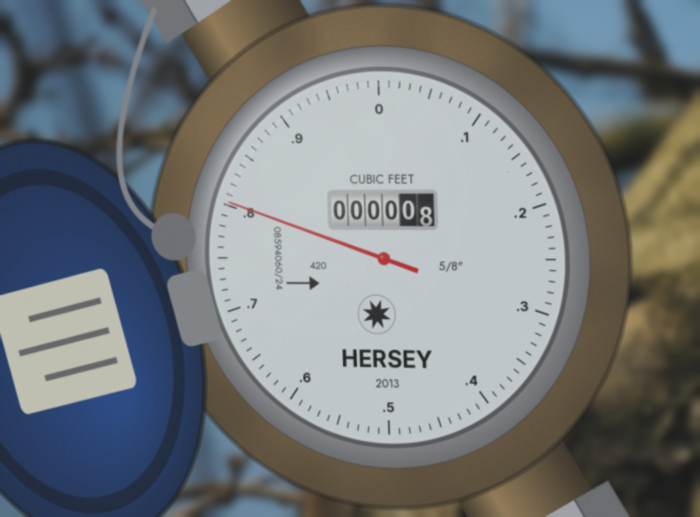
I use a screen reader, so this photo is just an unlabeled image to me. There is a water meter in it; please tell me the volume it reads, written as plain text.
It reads 7.80 ft³
